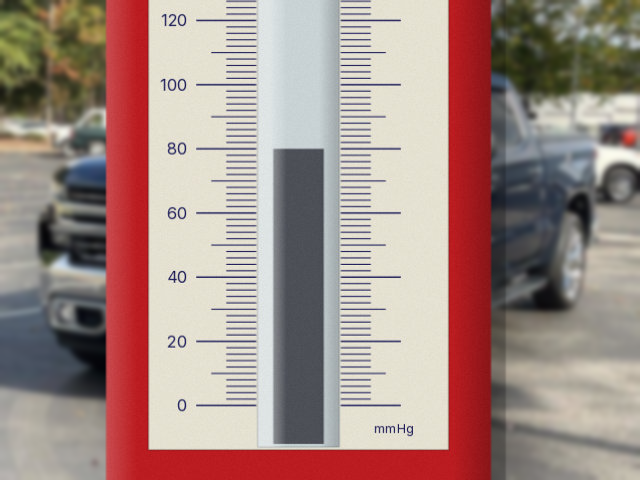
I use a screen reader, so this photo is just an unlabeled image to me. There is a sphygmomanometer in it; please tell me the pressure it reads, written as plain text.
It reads 80 mmHg
